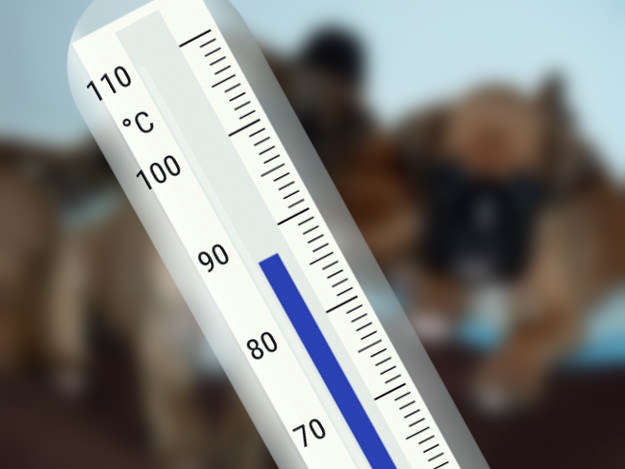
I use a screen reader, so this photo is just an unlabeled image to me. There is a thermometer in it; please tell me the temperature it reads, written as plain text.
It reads 87.5 °C
